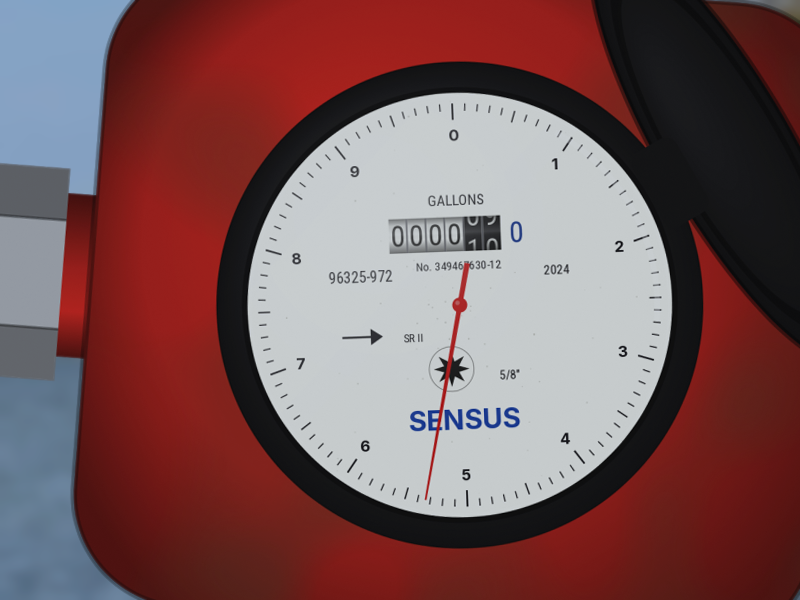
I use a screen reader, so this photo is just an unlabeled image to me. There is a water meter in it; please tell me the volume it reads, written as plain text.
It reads 95.3 gal
